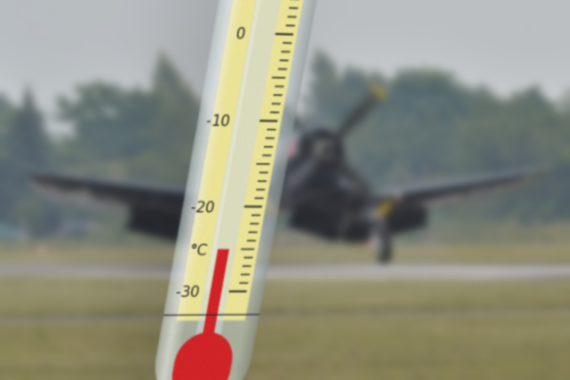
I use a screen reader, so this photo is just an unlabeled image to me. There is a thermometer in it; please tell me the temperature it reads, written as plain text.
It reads -25 °C
